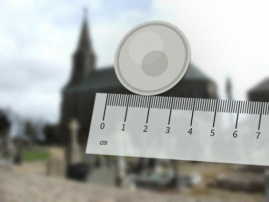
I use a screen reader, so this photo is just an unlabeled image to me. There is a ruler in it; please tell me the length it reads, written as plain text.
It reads 3.5 cm
